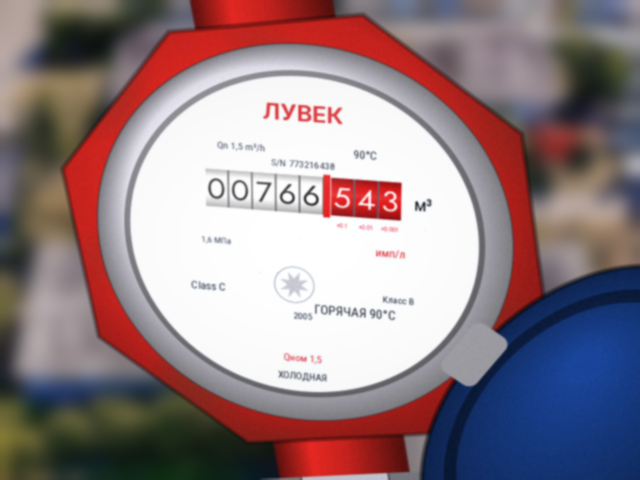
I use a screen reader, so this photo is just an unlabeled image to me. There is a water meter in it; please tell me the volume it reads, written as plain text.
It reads 766.543 m³
